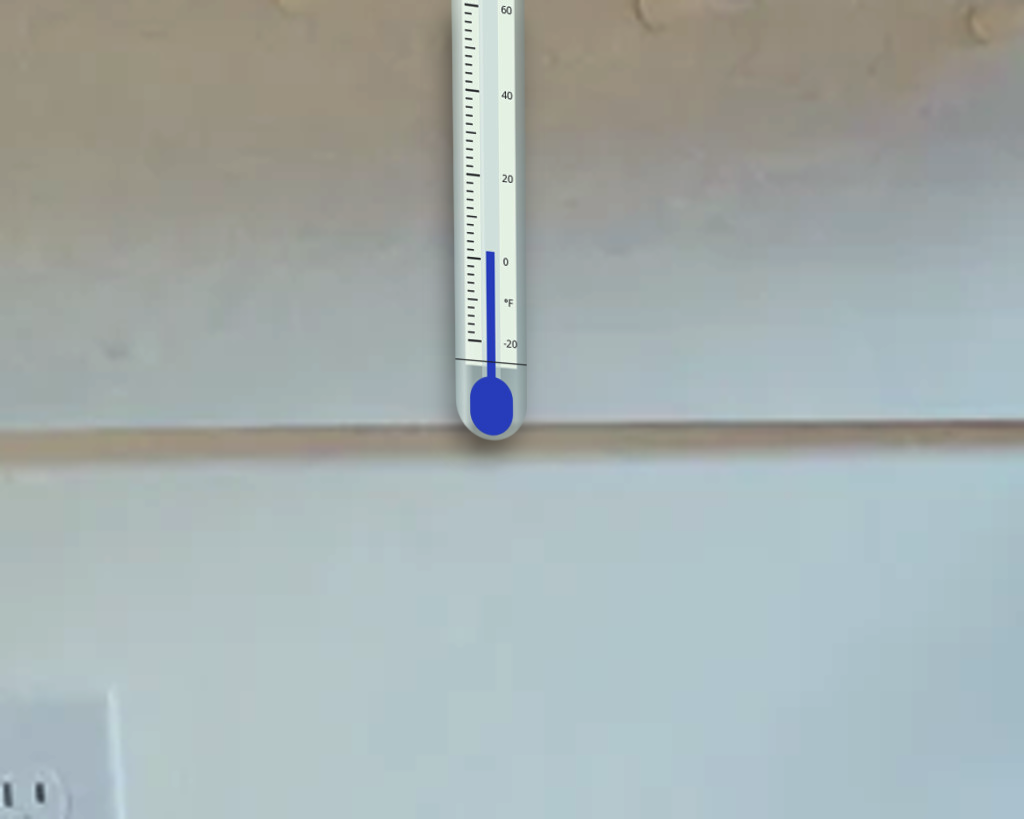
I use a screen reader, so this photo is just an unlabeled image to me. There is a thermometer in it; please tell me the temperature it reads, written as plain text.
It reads 2 °F
